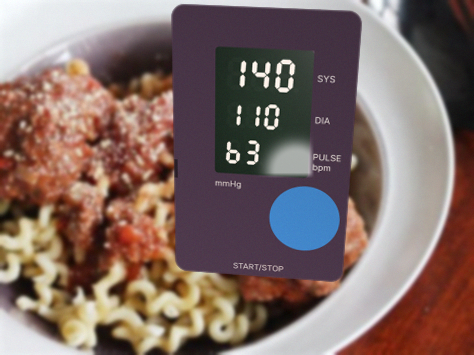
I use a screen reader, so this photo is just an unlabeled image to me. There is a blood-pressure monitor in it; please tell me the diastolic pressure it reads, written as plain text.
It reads 110 mmHg
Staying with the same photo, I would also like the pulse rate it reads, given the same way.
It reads 63 bpm
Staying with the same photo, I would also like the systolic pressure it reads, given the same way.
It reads 140 mmHg
